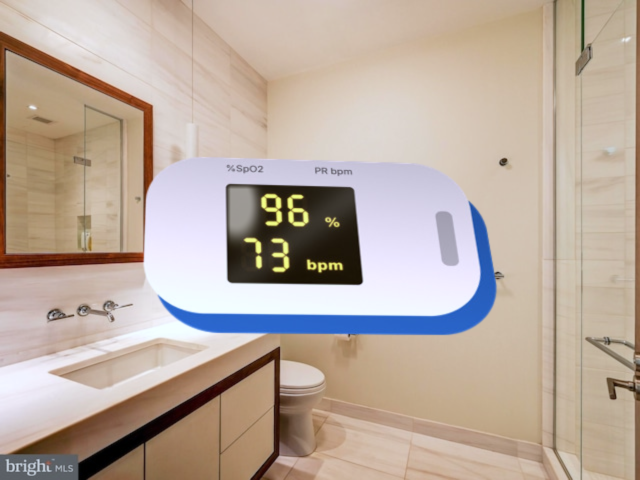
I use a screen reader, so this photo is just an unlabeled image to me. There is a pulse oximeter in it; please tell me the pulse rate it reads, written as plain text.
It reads 73 bpm
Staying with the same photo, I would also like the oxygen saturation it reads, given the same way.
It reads 96 %
